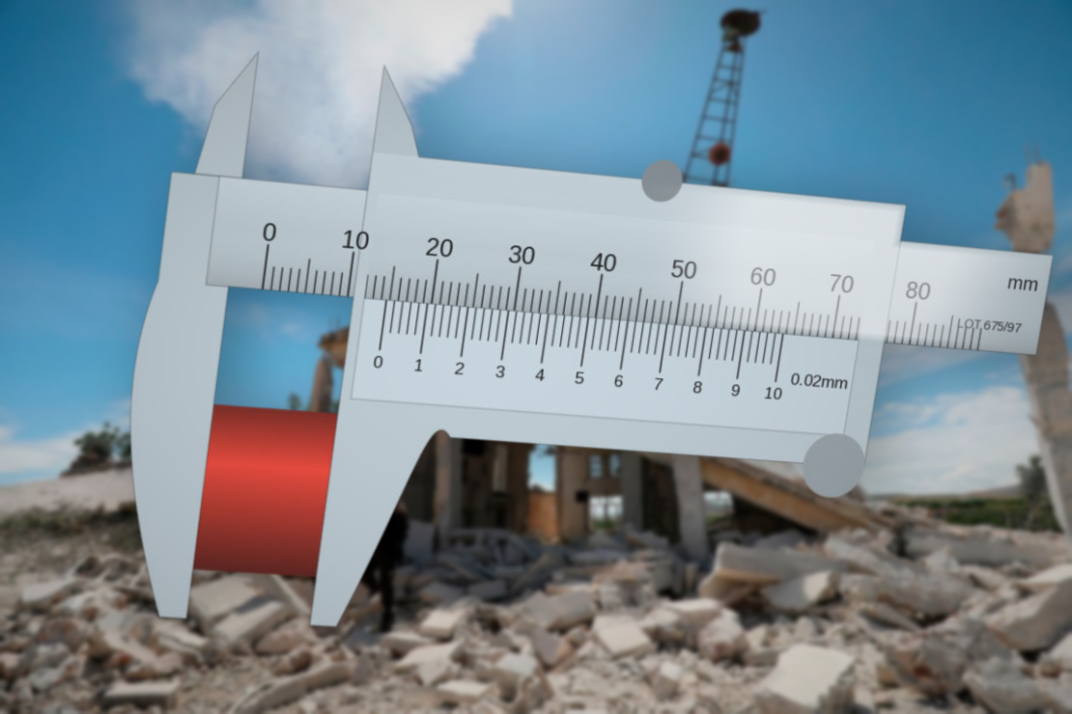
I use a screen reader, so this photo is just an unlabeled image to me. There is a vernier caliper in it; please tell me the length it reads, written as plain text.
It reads 14.6 mm
